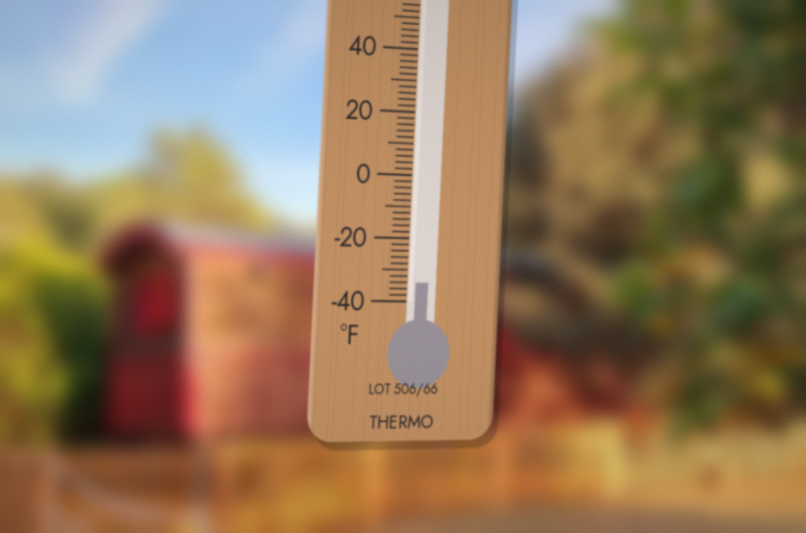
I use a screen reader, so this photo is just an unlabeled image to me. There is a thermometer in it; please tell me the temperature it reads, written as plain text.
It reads -34 °F
